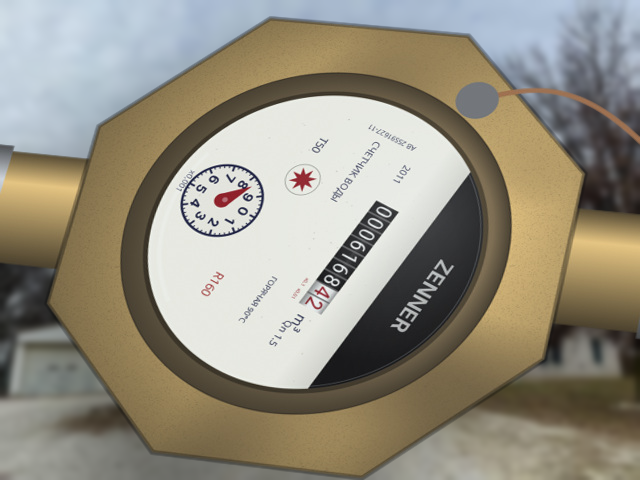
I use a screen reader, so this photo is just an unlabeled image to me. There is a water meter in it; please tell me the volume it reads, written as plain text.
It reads 6168.428 m³
